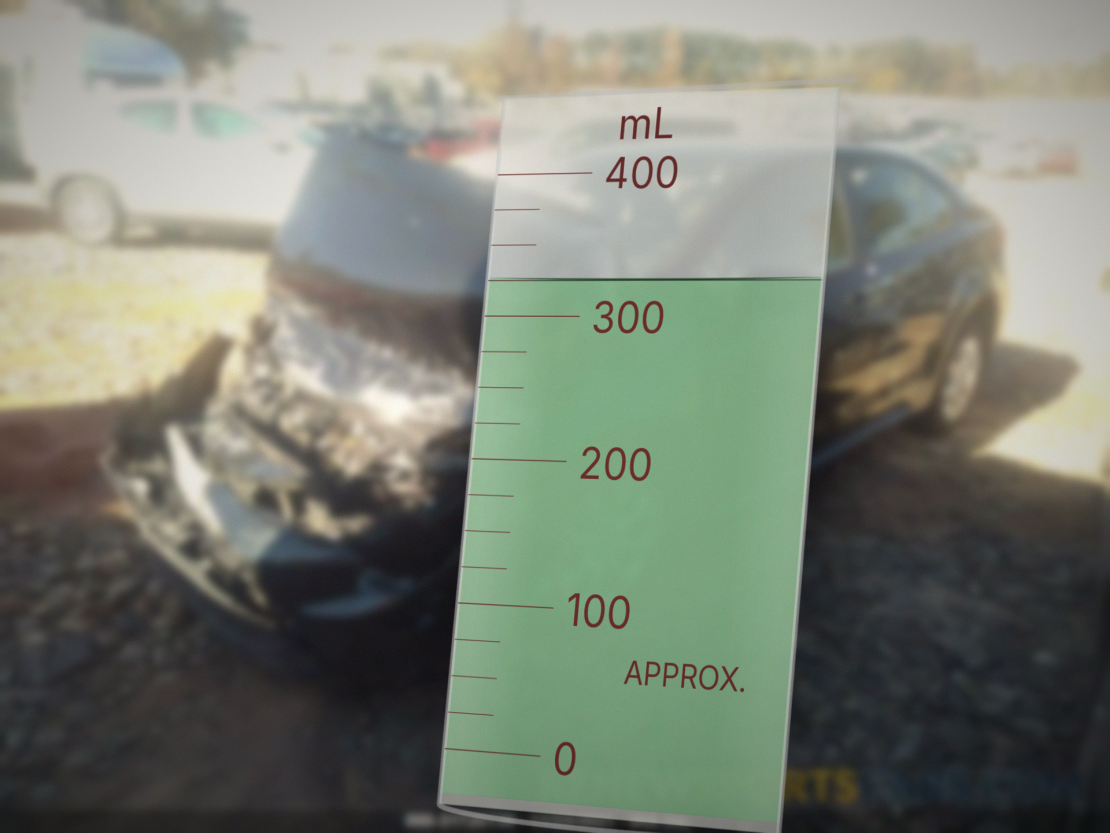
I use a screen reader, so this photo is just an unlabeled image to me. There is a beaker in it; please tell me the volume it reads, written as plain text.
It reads 325 mL
